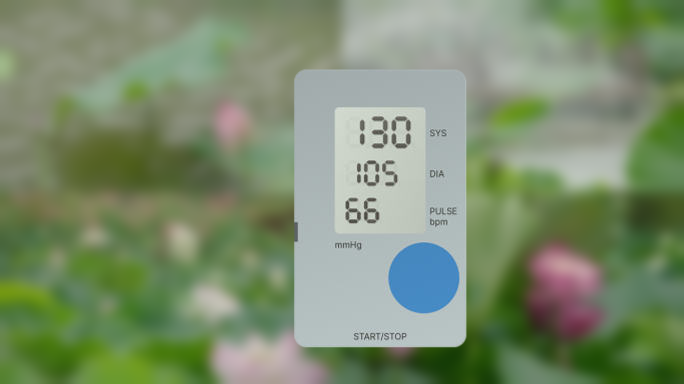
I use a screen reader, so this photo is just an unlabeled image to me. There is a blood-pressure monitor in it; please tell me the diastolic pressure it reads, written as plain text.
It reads 105 mmHg
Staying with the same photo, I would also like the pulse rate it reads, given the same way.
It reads 66 bpm
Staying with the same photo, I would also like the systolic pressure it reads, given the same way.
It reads 130 mmHg
